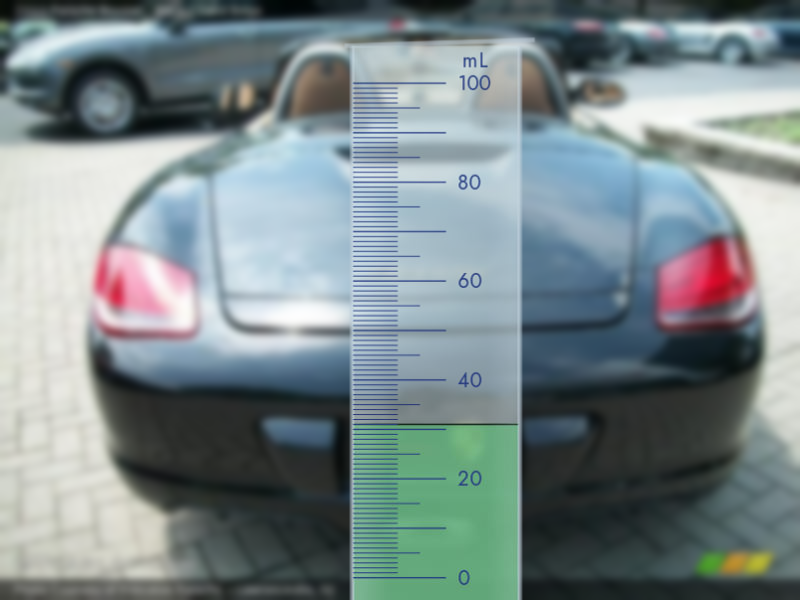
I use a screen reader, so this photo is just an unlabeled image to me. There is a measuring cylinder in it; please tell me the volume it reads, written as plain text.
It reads 31 mL
